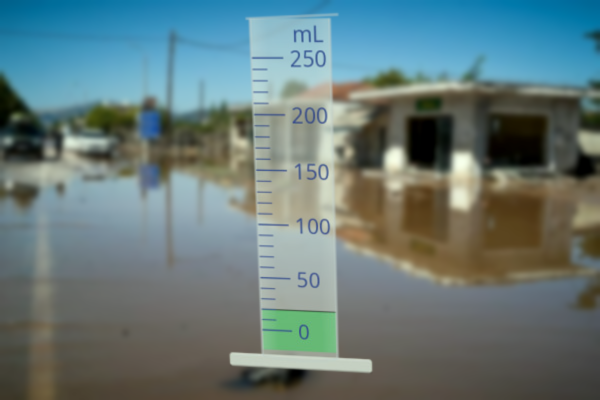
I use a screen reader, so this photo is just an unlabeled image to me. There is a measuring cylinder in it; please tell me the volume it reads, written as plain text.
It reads 20 mL
